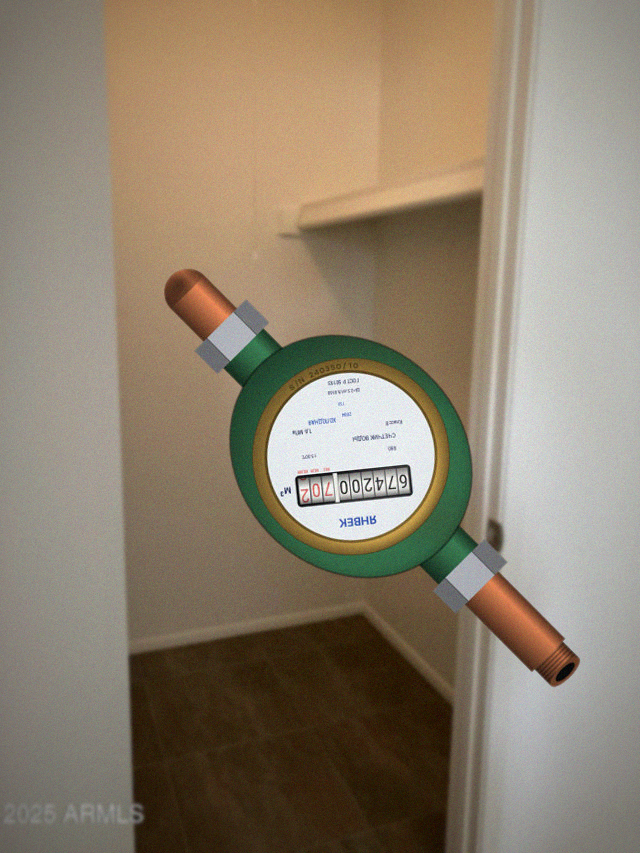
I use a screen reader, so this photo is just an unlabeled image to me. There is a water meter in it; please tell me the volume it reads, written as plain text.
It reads 674200.702 m³
